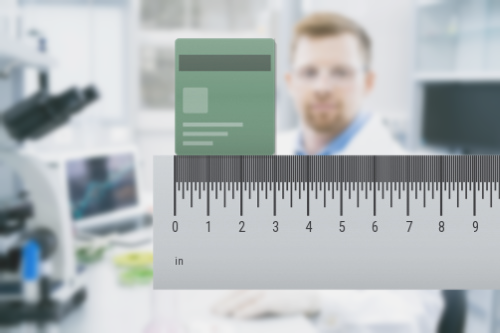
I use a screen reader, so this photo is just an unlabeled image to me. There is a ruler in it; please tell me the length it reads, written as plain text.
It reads 3 in
